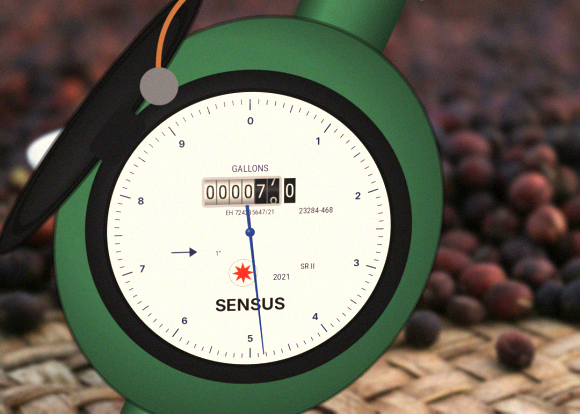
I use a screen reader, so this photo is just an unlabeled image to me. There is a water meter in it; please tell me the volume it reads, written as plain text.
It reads 774.8 gal
